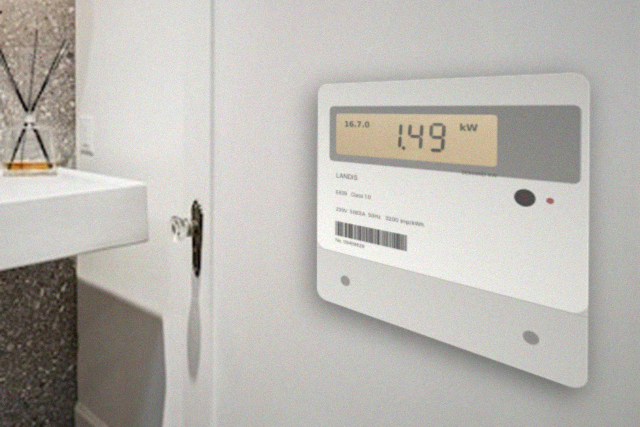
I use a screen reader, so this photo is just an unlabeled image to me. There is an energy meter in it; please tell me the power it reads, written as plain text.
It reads 1.49 kW
